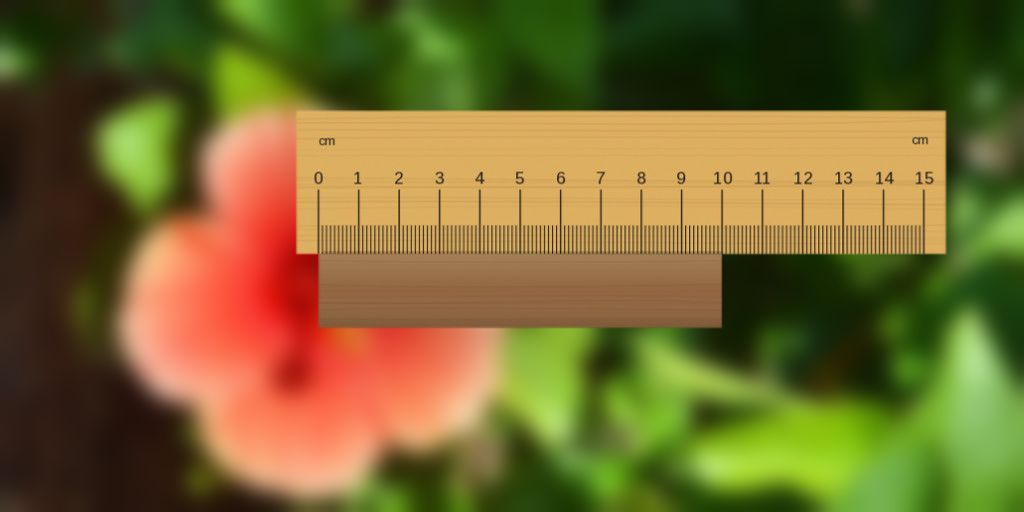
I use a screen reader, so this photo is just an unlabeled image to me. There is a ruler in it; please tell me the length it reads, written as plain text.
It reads 10 cm
